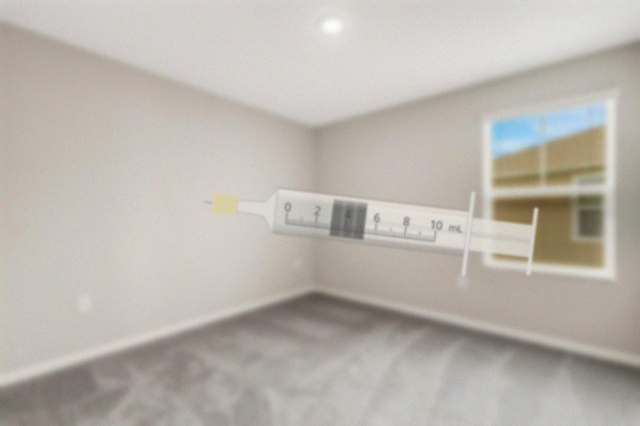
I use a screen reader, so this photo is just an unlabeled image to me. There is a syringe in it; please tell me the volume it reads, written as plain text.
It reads 3 mL
